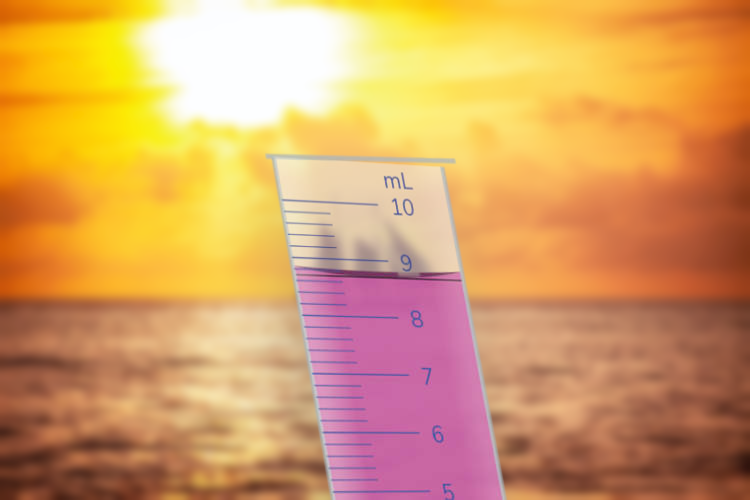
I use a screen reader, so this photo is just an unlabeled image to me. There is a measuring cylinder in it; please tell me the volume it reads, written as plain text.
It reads 8.7 mL
